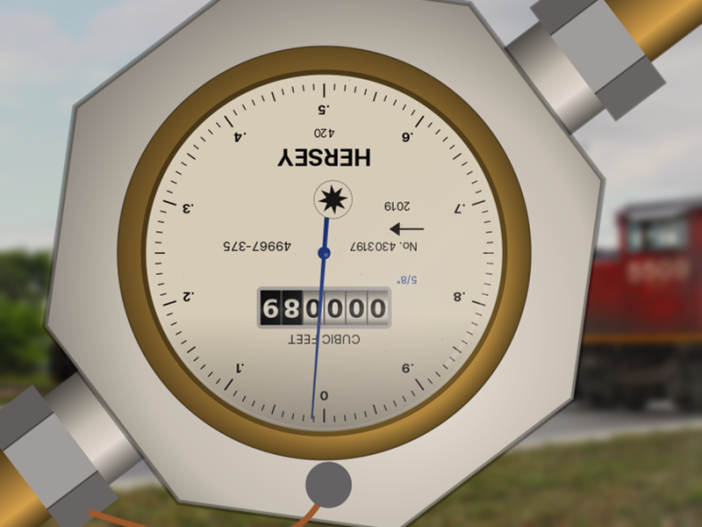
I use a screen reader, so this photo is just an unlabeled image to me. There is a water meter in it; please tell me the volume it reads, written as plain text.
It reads 89.01 ft³
